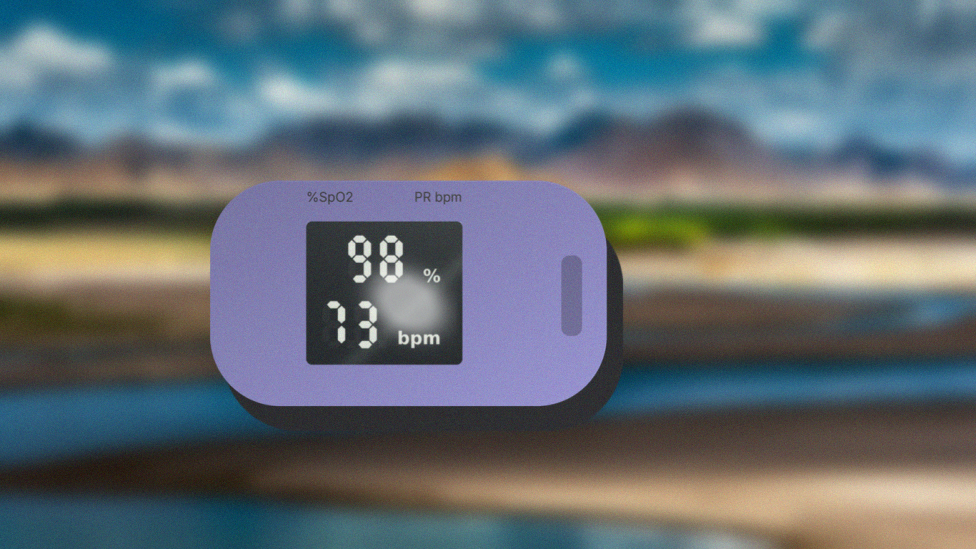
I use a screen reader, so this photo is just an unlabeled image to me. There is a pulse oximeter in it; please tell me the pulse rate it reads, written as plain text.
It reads 73 bpm
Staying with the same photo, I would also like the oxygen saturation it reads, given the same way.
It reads 98 %
